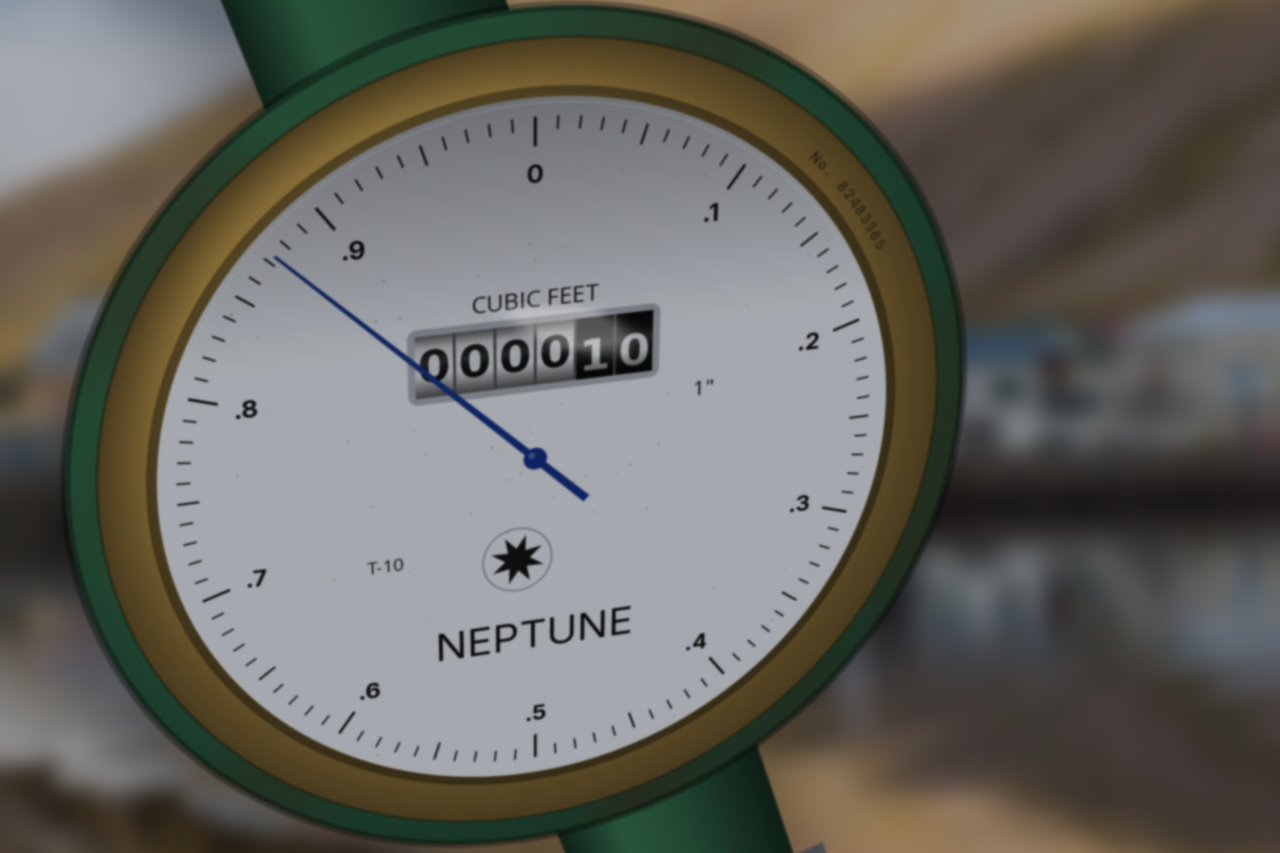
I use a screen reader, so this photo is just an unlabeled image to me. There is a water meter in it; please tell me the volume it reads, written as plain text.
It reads 9.87 ft³
